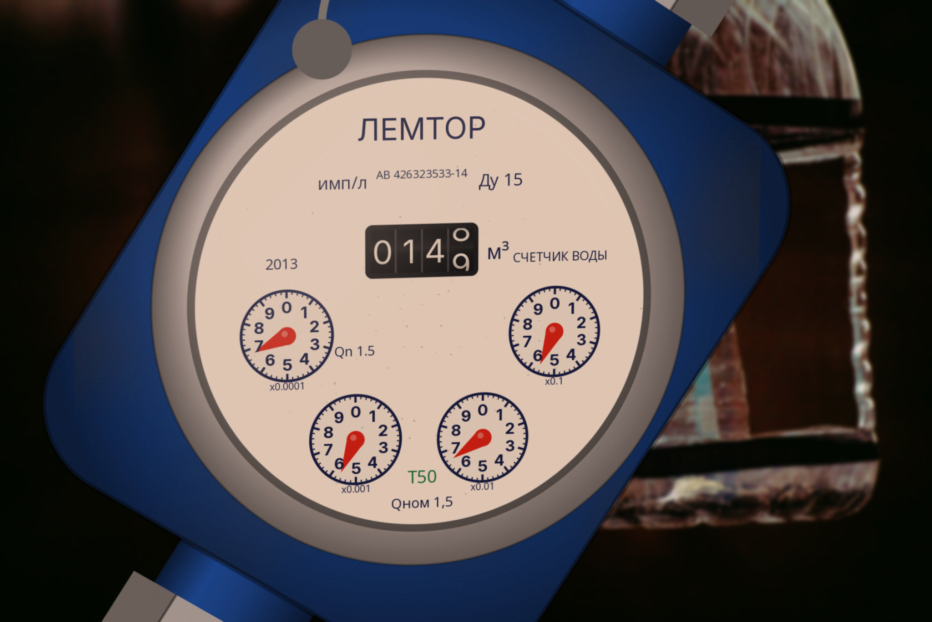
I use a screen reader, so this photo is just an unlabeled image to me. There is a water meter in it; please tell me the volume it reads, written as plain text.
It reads 148.5656 m³
